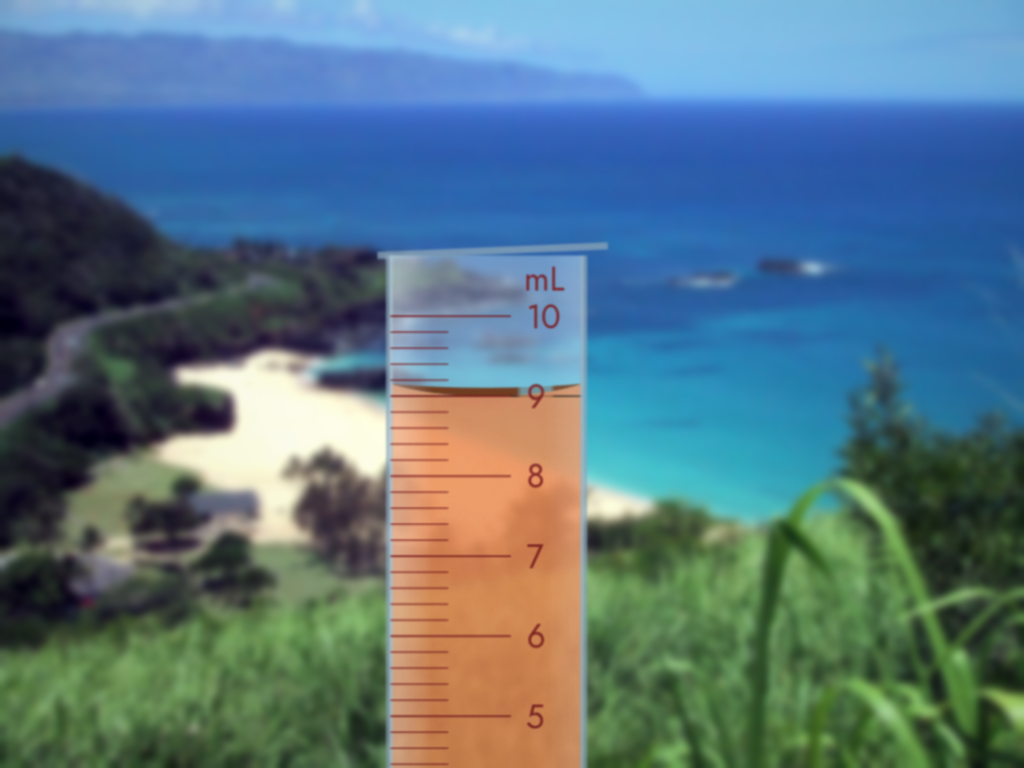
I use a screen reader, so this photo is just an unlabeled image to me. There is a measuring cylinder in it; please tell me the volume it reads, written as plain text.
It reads 9 mL
